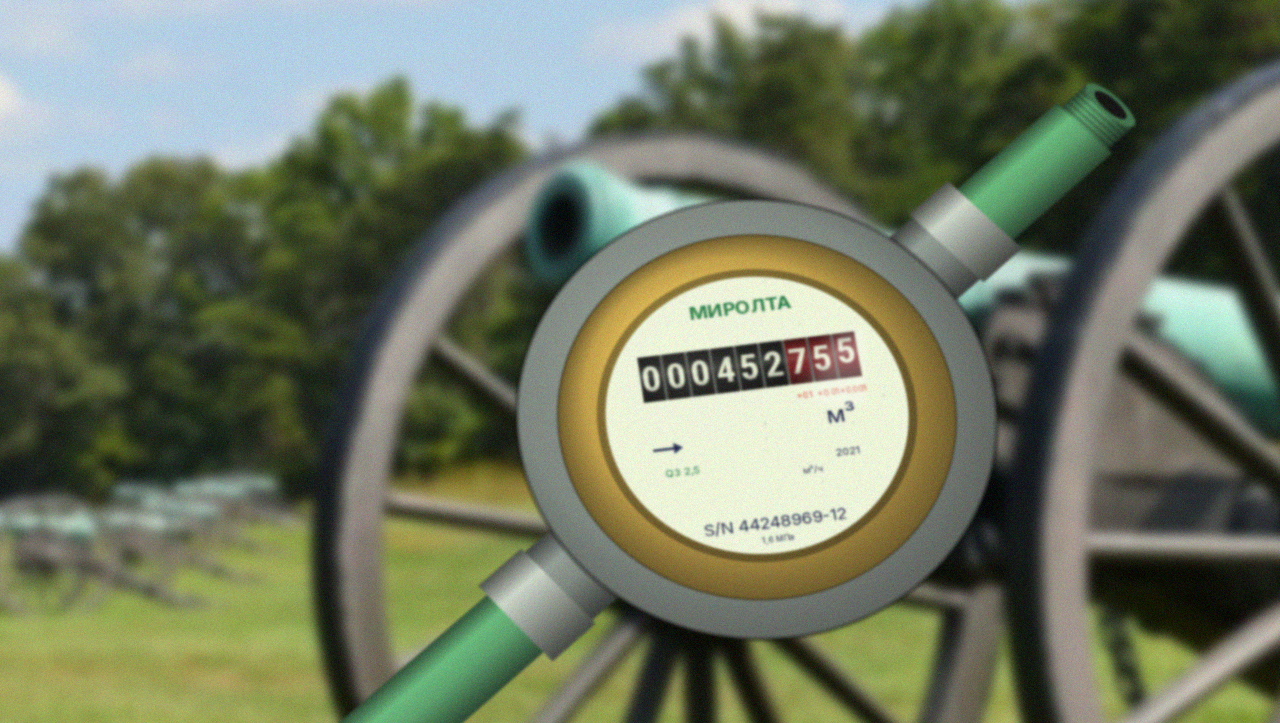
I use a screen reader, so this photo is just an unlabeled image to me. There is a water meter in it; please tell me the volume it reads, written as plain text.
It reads 452.755 m³
